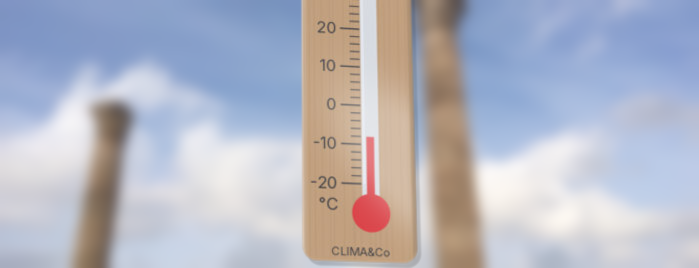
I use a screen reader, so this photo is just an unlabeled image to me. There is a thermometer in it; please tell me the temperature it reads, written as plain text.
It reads -8 °C
